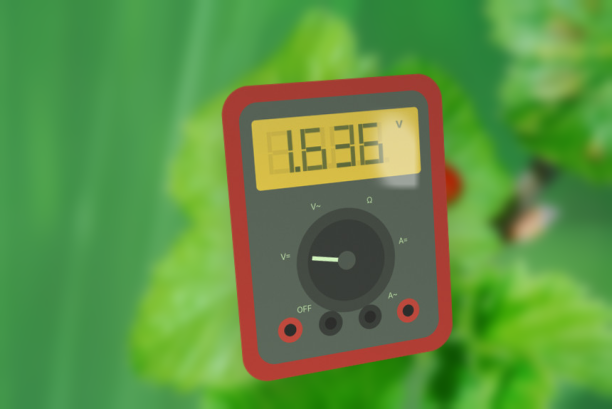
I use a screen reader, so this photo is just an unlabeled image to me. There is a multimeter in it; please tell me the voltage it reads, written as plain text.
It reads 1.636 V
